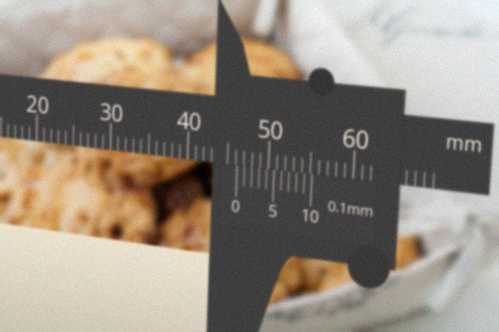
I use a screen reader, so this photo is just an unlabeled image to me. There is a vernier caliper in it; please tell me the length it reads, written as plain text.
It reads 46.2 mm
